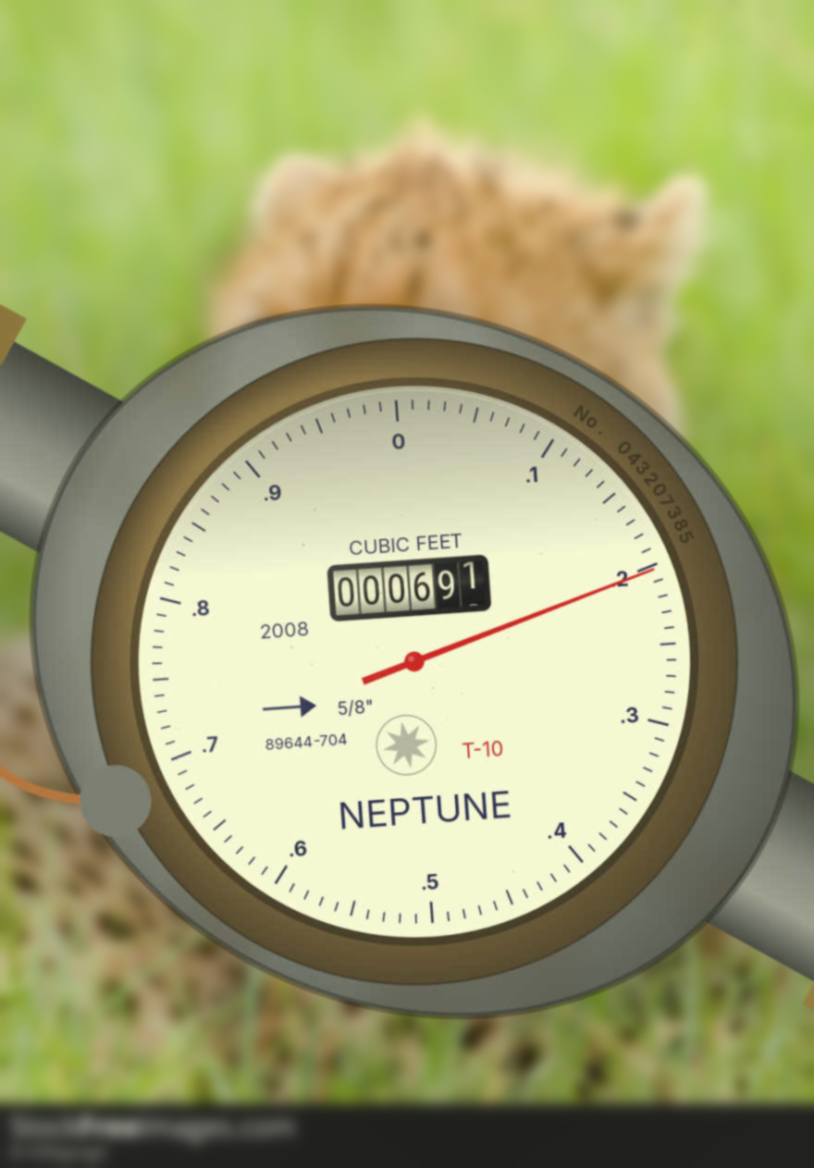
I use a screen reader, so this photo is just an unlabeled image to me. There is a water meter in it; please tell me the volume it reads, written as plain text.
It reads 691.20 ft³
